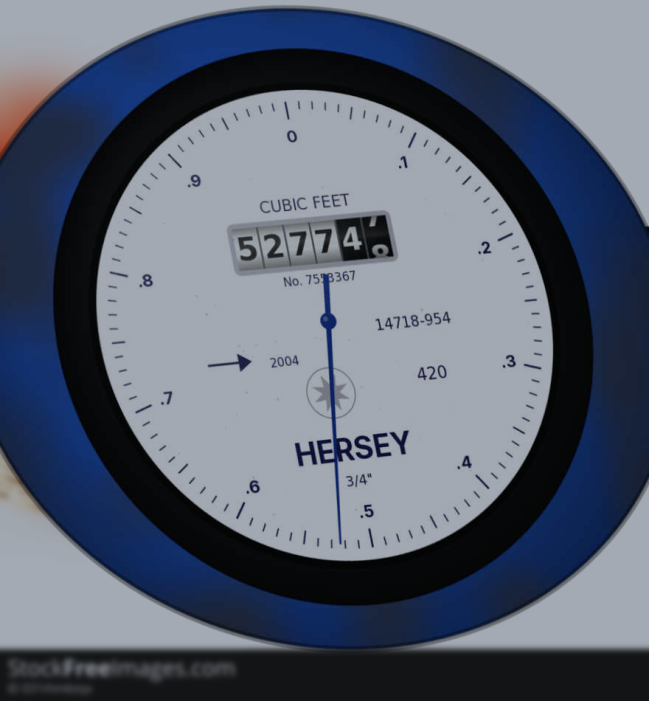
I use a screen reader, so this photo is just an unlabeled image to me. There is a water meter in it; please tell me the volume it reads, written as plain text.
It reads 527747.52 ft³
